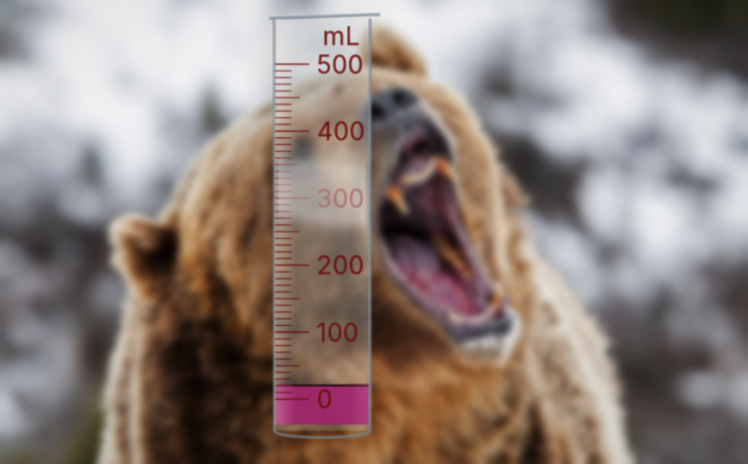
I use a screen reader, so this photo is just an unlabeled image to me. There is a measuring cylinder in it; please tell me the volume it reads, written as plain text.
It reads 20 mL
